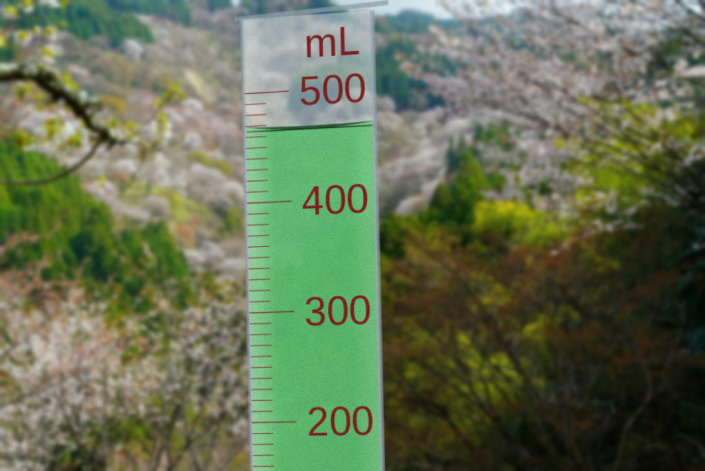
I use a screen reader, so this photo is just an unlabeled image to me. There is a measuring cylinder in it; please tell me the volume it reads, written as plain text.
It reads 465 mL
